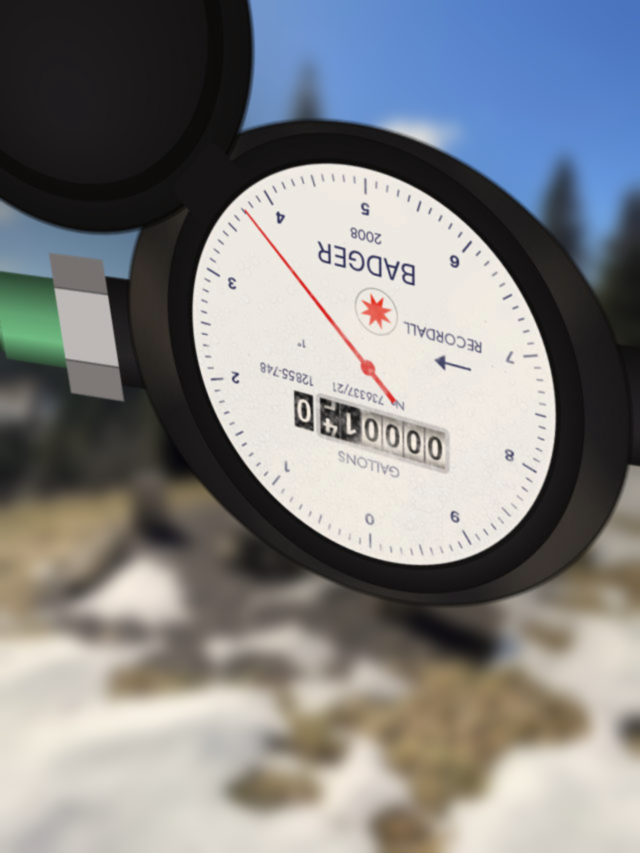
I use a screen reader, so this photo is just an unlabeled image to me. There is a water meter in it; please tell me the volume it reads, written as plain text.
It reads 143.7 gal
